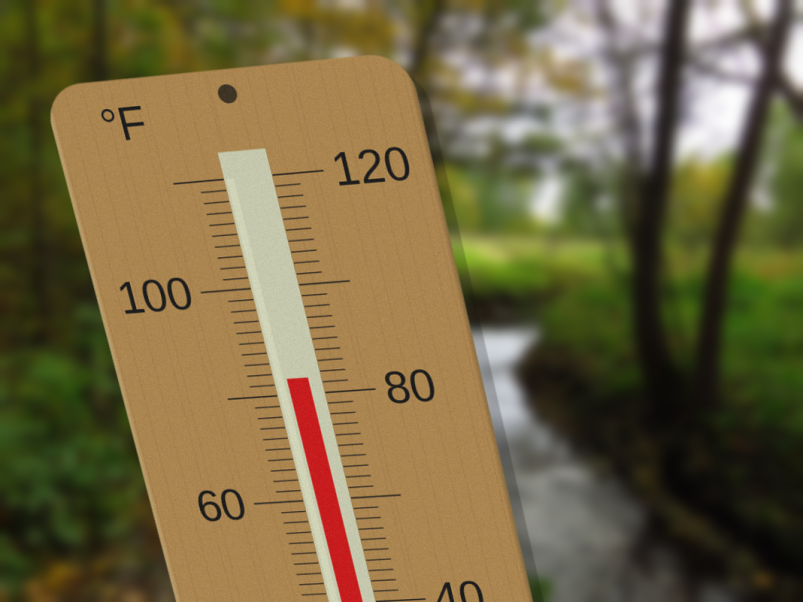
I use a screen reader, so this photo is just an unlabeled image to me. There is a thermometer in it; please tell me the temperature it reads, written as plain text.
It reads 83 °F
